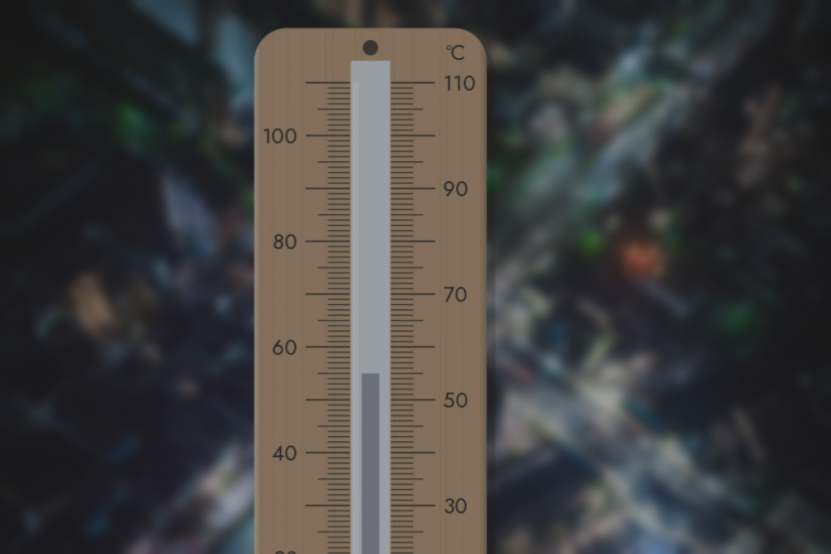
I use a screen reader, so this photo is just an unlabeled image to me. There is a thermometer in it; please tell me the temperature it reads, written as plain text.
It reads 55 °C
